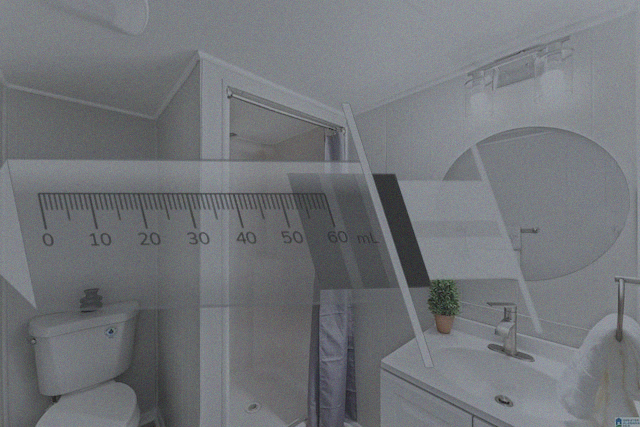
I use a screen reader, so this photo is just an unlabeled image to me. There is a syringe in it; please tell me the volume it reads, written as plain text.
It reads 53 mL
